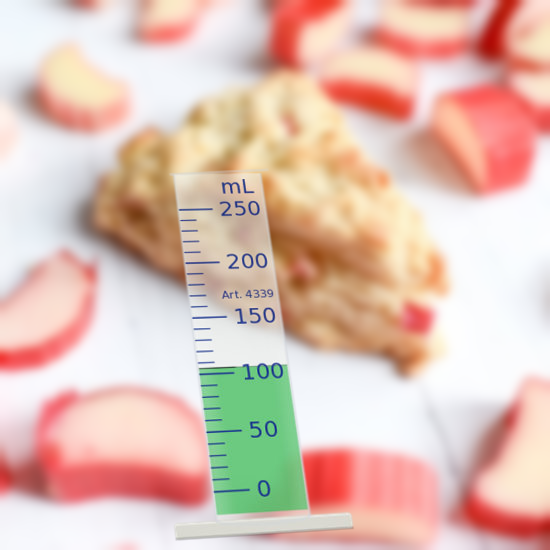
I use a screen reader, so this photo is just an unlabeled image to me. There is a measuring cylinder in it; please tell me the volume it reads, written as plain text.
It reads 105 mL
